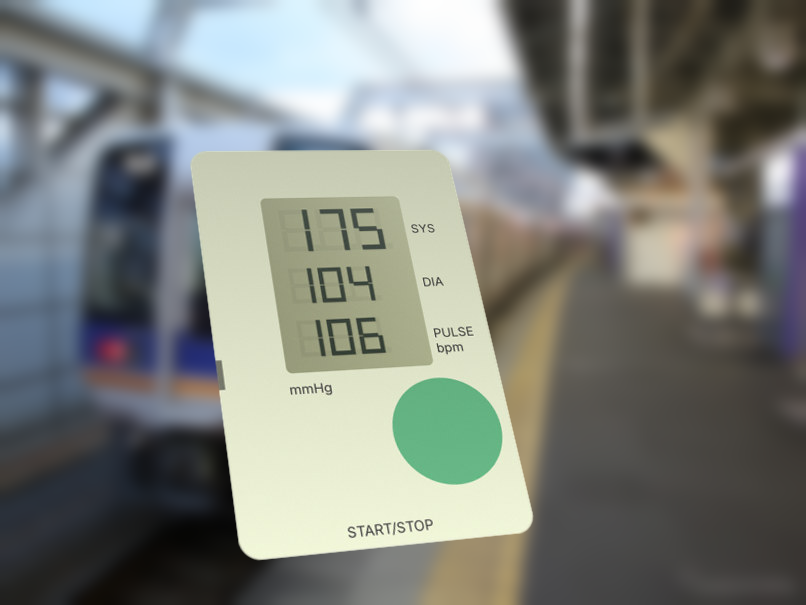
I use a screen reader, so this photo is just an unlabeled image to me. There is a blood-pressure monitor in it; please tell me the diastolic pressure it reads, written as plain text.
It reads 104 mmHg
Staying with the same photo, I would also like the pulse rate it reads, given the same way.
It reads 106 bpm
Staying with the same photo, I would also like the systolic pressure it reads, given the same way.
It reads 175 mmHg
